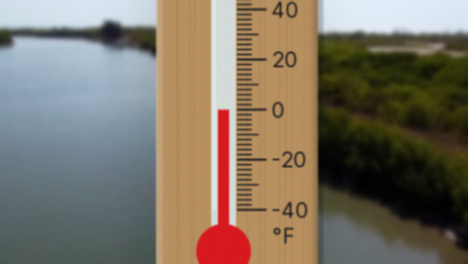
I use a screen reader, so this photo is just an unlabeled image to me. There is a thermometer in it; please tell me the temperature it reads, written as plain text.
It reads 0 °F
